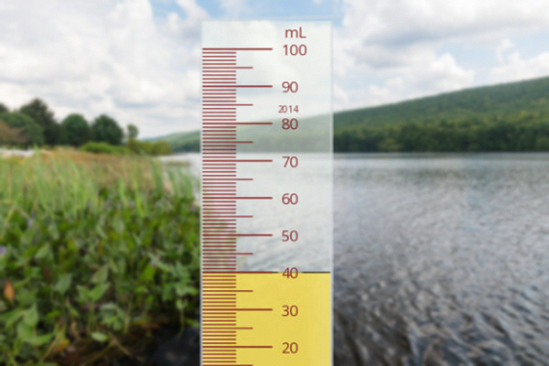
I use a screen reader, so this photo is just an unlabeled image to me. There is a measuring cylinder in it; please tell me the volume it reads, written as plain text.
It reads 40 mL
